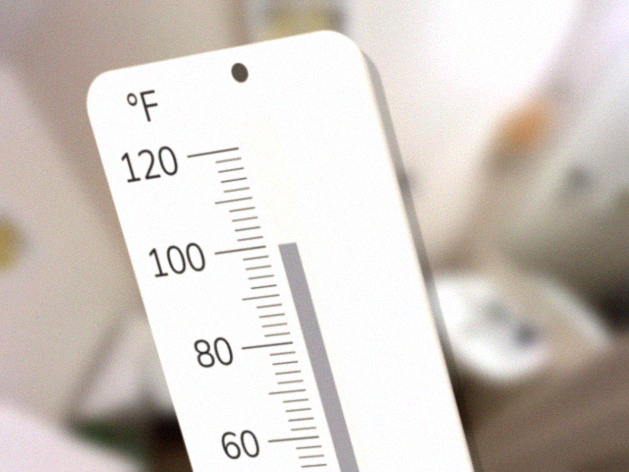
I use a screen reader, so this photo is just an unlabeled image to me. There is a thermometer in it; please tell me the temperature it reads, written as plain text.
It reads 100 °F
